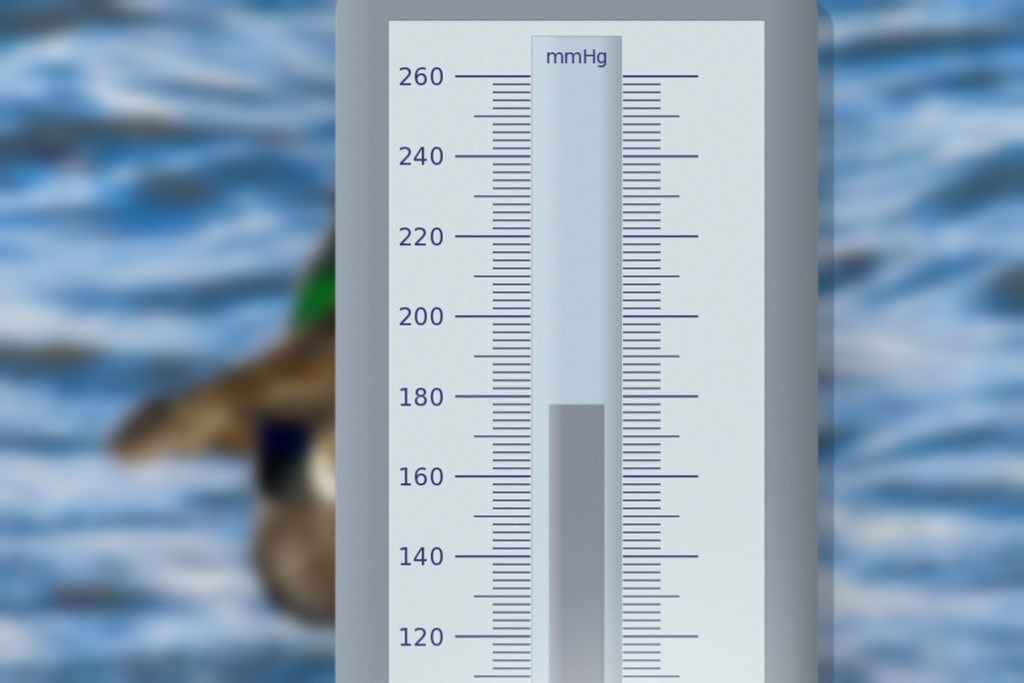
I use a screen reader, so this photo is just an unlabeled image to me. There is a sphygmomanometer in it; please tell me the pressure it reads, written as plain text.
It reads 178 mmHg
